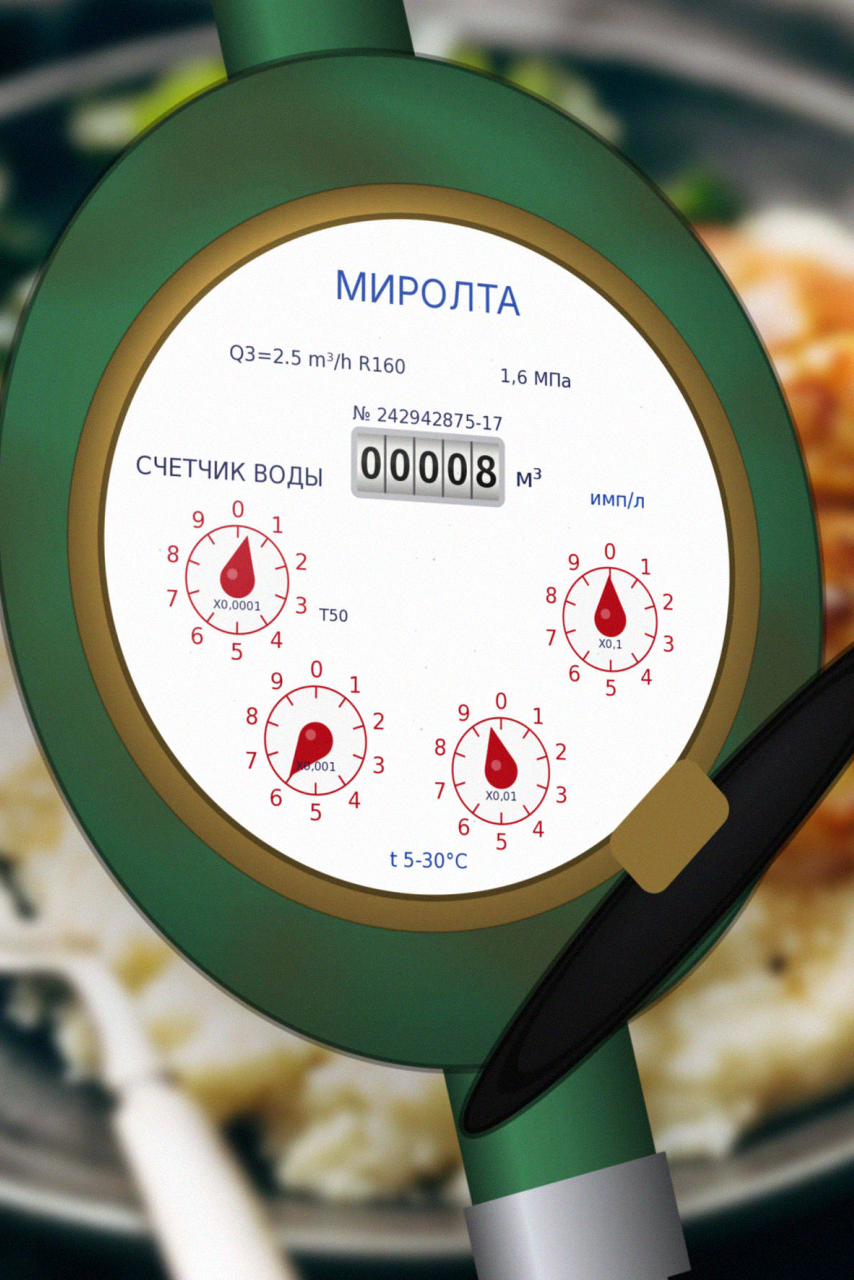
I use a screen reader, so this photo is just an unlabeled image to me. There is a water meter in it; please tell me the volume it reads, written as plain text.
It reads 7.9960 m³
